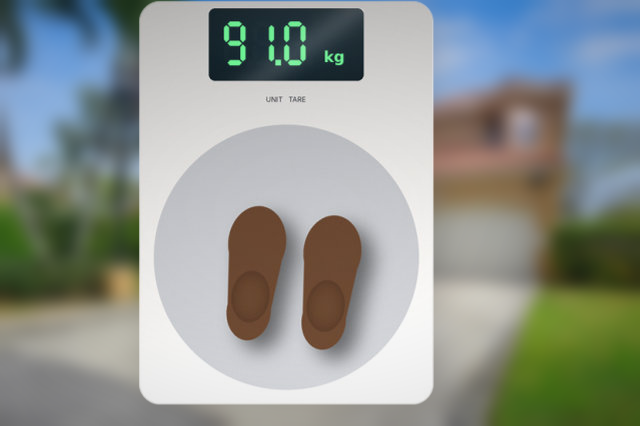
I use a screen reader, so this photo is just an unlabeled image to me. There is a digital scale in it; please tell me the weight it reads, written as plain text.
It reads 91.0 kg
